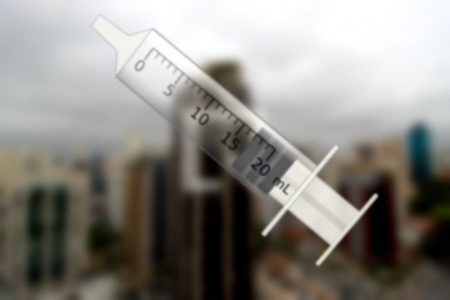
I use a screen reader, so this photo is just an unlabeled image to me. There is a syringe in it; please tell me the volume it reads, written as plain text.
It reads 17 mL
